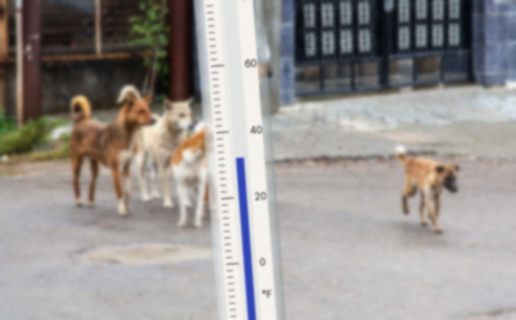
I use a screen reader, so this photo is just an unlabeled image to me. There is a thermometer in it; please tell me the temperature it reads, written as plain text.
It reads 32 °F
